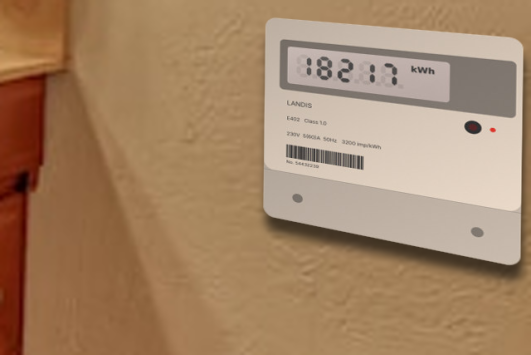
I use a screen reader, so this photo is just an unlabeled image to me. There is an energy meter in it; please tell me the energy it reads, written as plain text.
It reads 18217 kWh
